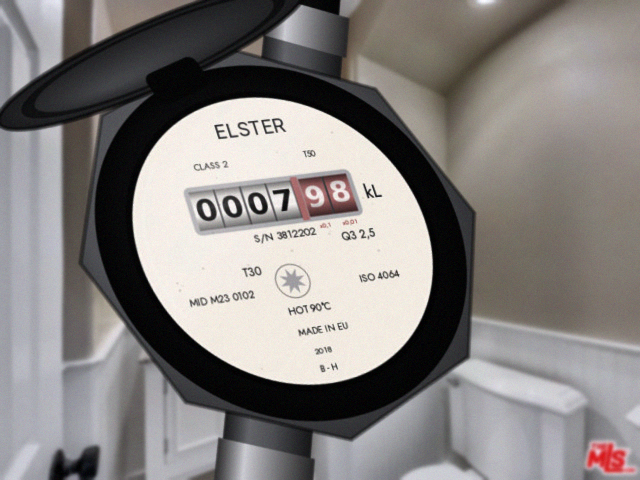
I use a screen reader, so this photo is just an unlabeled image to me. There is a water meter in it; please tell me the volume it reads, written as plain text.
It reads 7.98 kL
